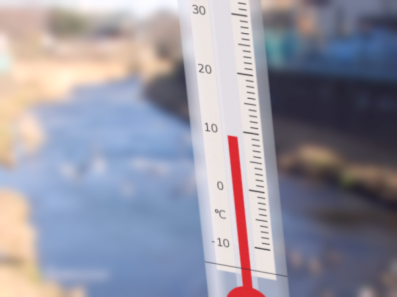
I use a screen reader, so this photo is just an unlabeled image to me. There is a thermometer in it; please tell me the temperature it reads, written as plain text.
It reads 9 °C
